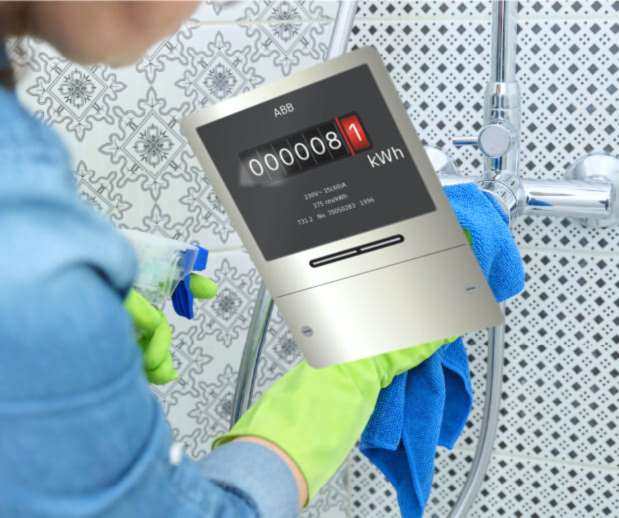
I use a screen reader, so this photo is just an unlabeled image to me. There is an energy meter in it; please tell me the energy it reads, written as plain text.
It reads 8.1 kWh
